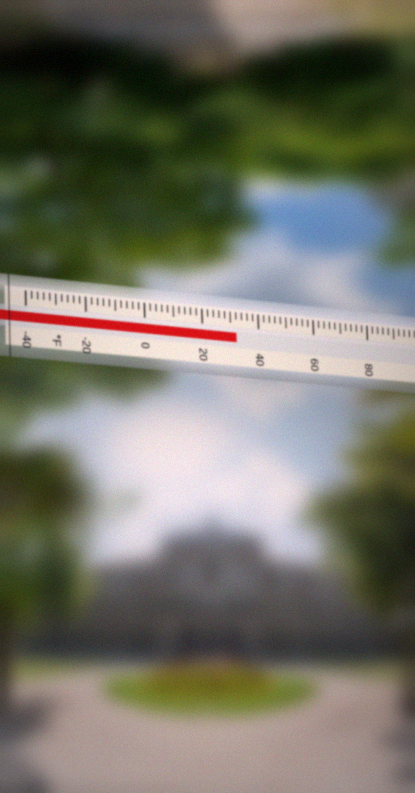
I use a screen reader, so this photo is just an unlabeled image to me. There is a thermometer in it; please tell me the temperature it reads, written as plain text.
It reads 32 °F
